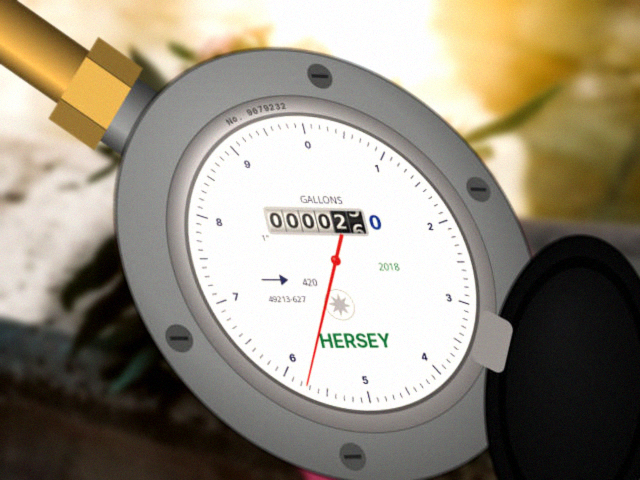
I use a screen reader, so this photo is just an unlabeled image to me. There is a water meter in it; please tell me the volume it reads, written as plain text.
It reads 255.7 gal
